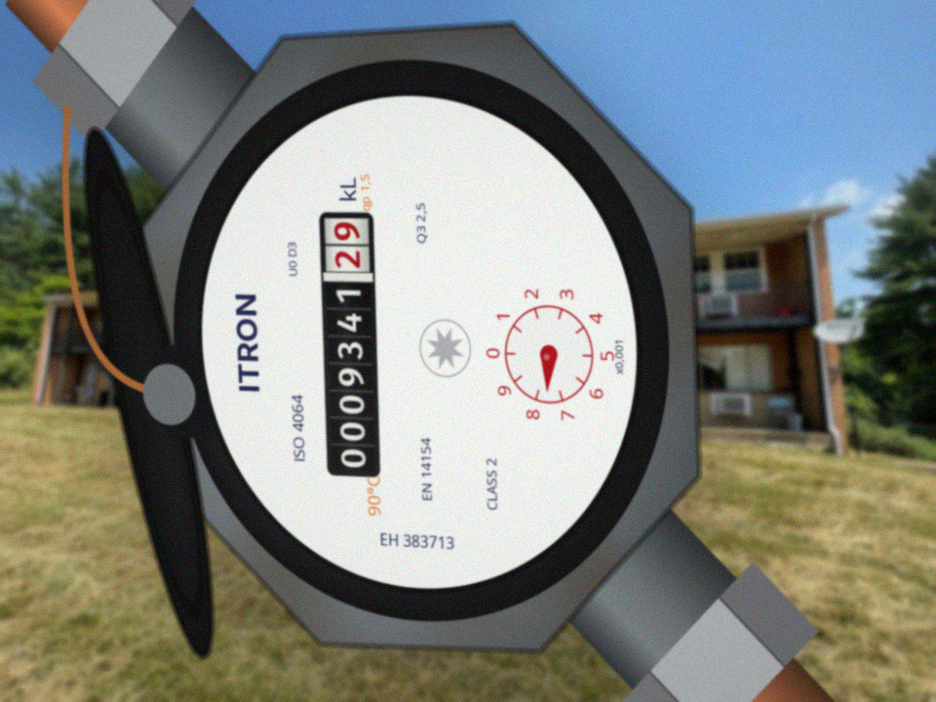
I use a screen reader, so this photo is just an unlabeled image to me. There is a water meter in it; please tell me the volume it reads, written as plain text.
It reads 9341.297 kL
